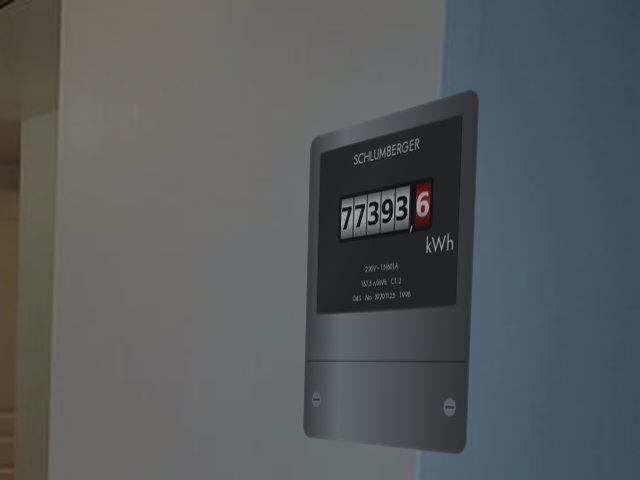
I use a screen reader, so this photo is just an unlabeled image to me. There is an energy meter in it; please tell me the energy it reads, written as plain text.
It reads 77393.6 kWh
